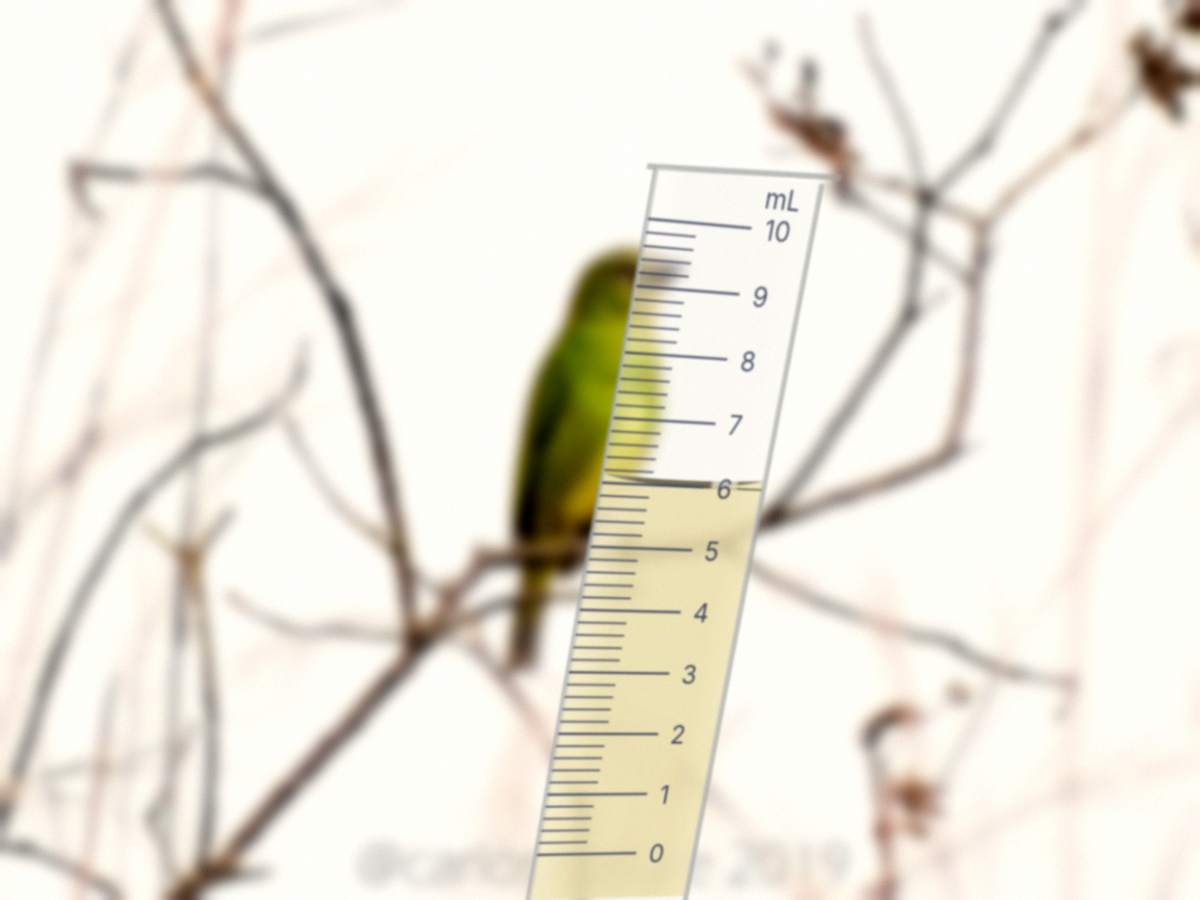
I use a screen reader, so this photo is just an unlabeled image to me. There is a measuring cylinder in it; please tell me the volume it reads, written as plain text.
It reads 6 mL
